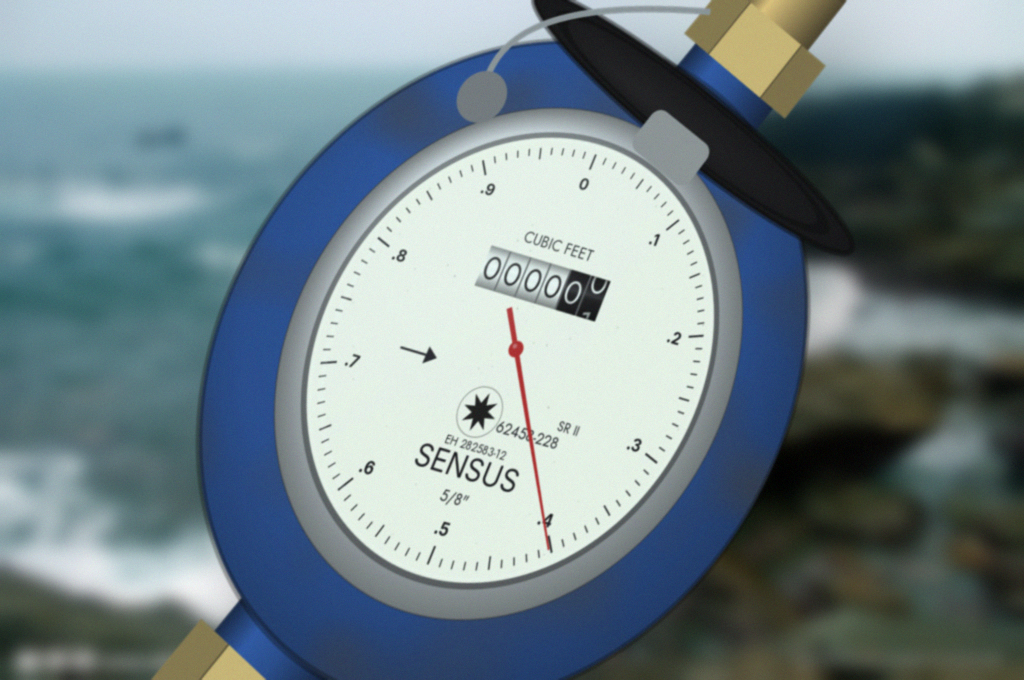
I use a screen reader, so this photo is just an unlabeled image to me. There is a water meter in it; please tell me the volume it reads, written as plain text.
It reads 0.40 ft³
